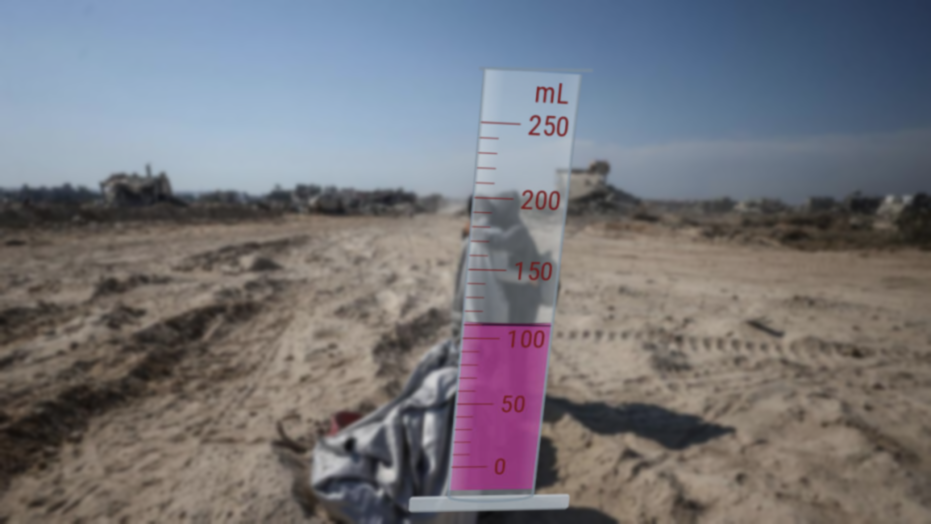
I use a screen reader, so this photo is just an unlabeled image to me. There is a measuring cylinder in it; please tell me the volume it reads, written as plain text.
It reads 110 mL
